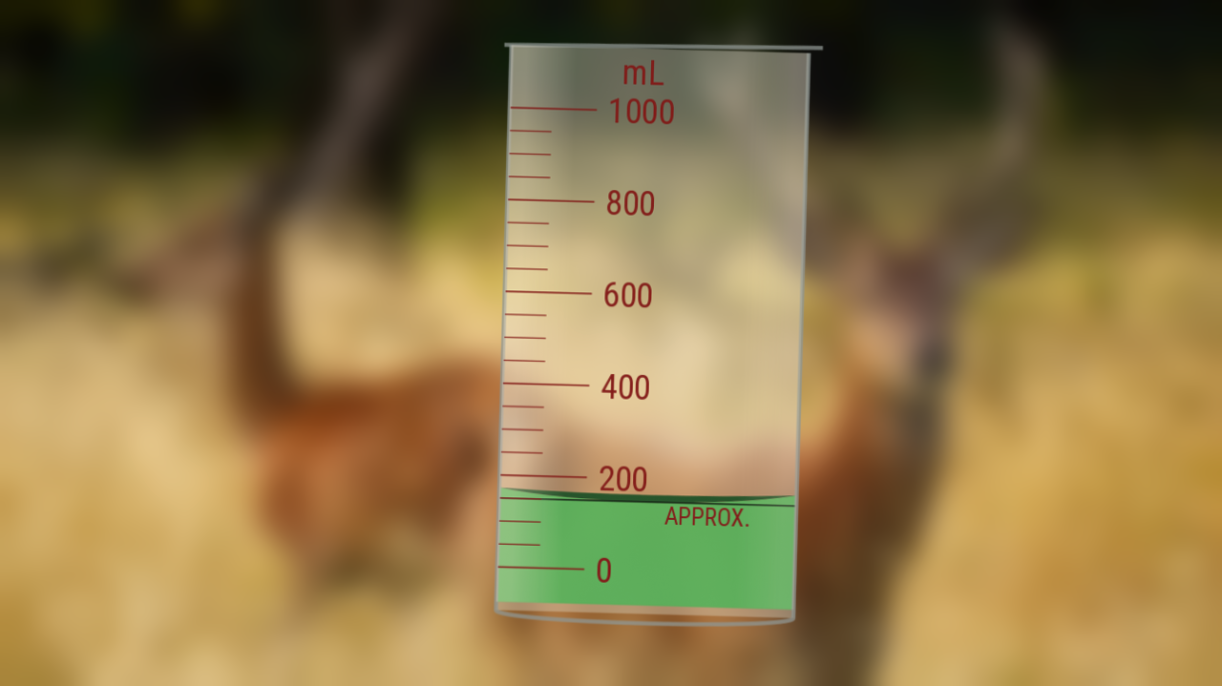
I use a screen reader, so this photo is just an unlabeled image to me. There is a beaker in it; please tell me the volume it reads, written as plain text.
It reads 150 mL
